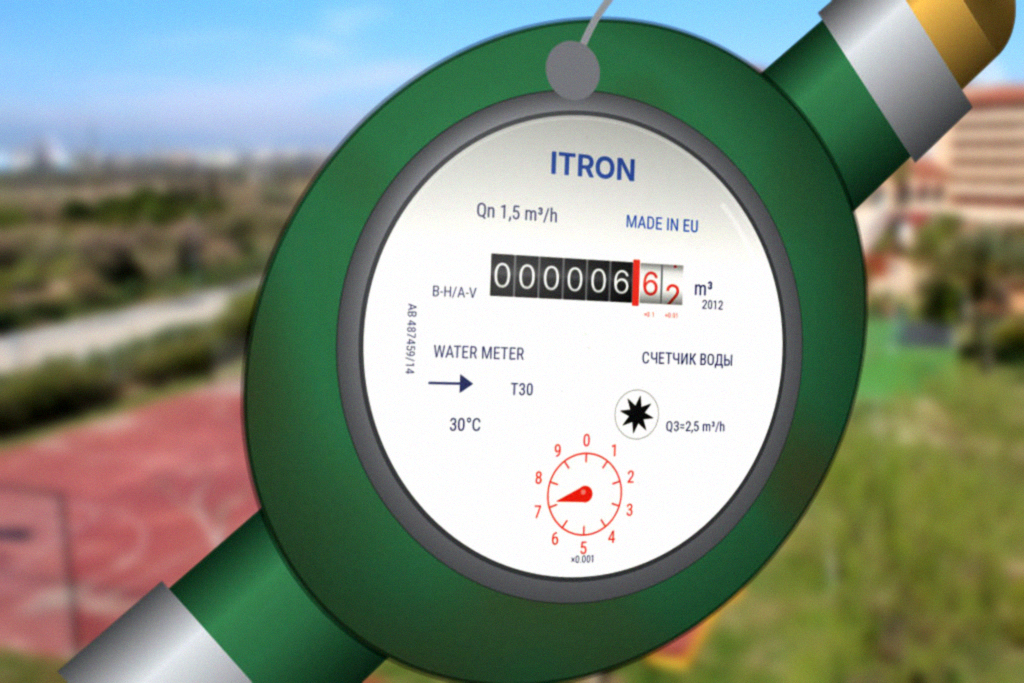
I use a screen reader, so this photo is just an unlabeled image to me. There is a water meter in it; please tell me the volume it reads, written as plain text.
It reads 6.617 m³
